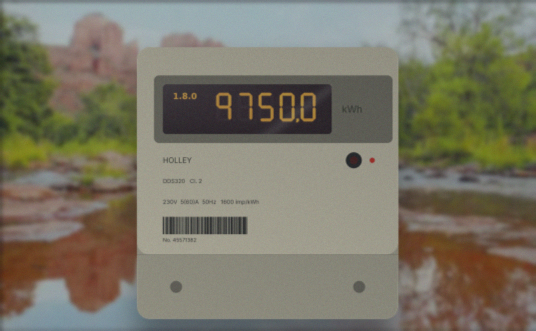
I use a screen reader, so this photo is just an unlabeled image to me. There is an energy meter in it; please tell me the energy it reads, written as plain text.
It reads 9750.0 kWh
